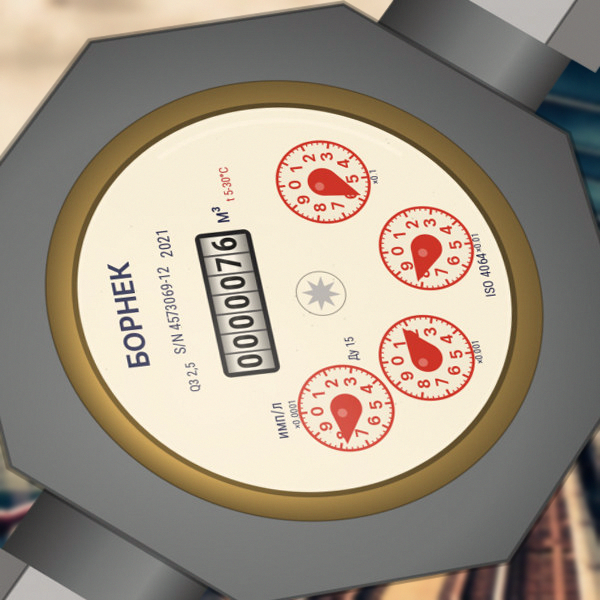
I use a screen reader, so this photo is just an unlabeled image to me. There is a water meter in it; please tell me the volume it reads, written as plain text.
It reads 76.5817 m³
